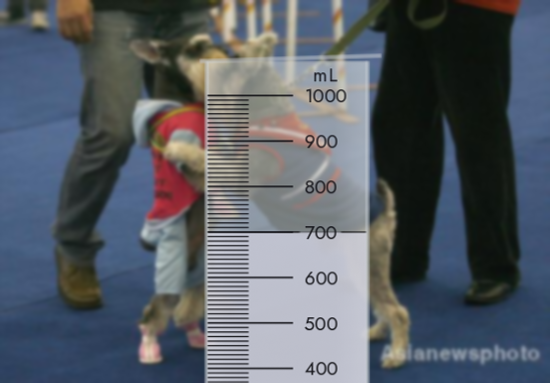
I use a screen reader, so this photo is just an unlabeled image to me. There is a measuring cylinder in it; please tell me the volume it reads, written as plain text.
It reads 700 mL
